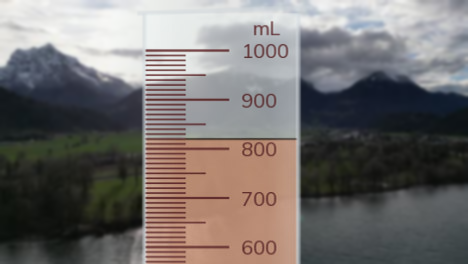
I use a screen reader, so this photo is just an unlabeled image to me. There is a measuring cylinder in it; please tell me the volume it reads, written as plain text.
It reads 820 mL
